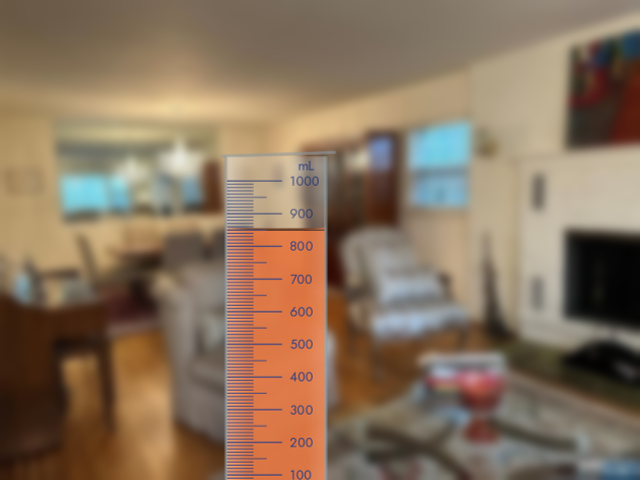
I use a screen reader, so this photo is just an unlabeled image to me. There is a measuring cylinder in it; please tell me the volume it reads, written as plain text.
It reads 850 mL
